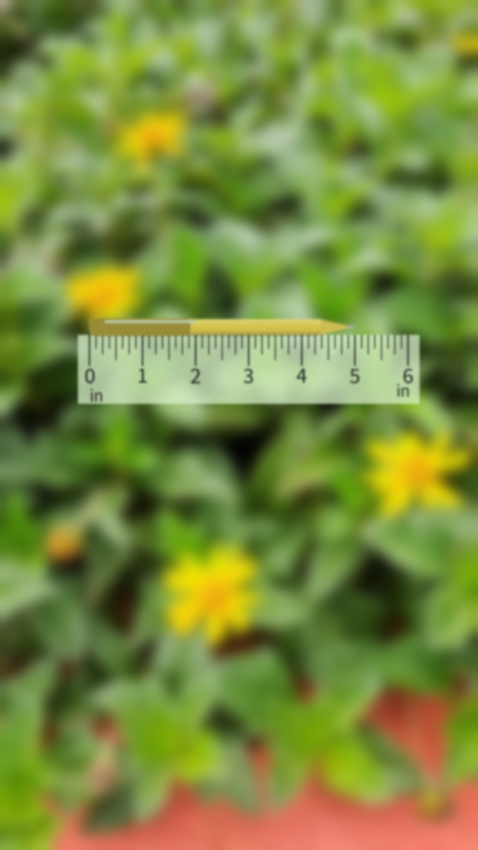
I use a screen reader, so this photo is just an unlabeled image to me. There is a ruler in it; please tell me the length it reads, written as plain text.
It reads 5 in
